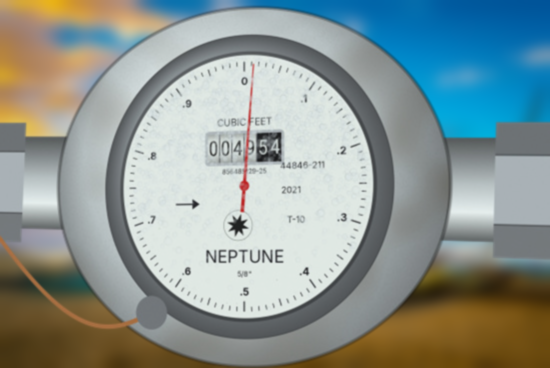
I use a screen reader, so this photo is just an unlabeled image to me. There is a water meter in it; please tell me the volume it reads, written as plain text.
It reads 4954.01 ft³
